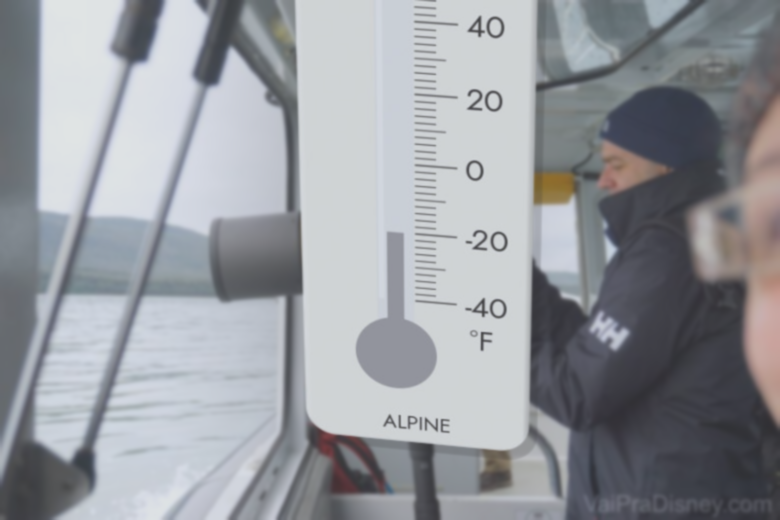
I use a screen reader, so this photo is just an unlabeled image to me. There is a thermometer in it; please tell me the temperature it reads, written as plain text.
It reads -20 °F
